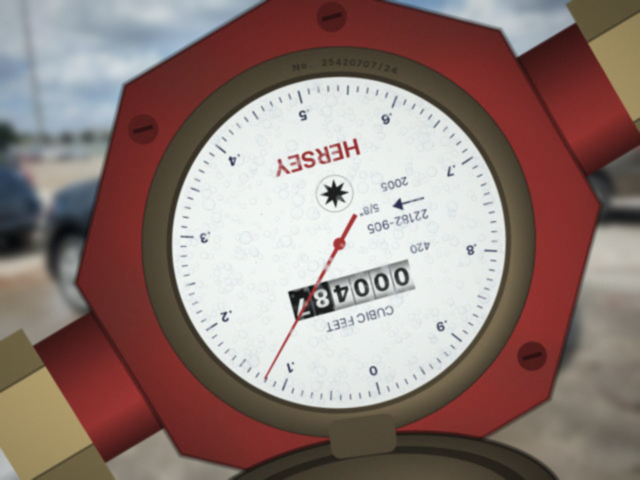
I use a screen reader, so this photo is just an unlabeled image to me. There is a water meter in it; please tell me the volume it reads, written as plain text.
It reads 487.12 ft³
